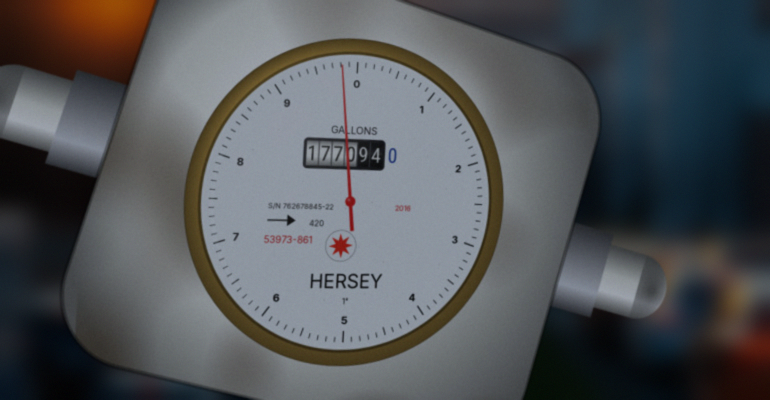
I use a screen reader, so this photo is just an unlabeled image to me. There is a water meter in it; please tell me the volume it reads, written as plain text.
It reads 1770939.8 gal
